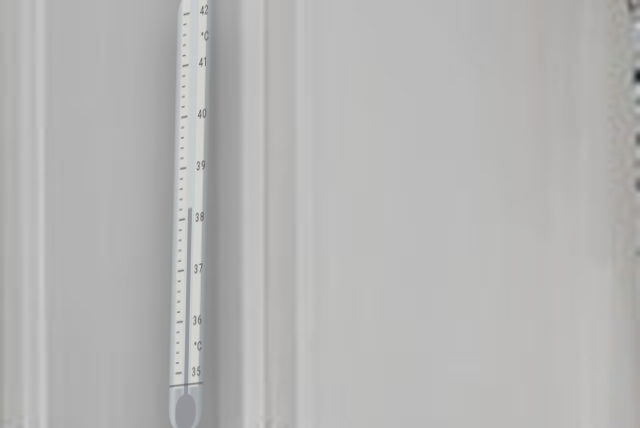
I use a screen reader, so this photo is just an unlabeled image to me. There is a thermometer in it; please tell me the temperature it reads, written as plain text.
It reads 38.2 °C
